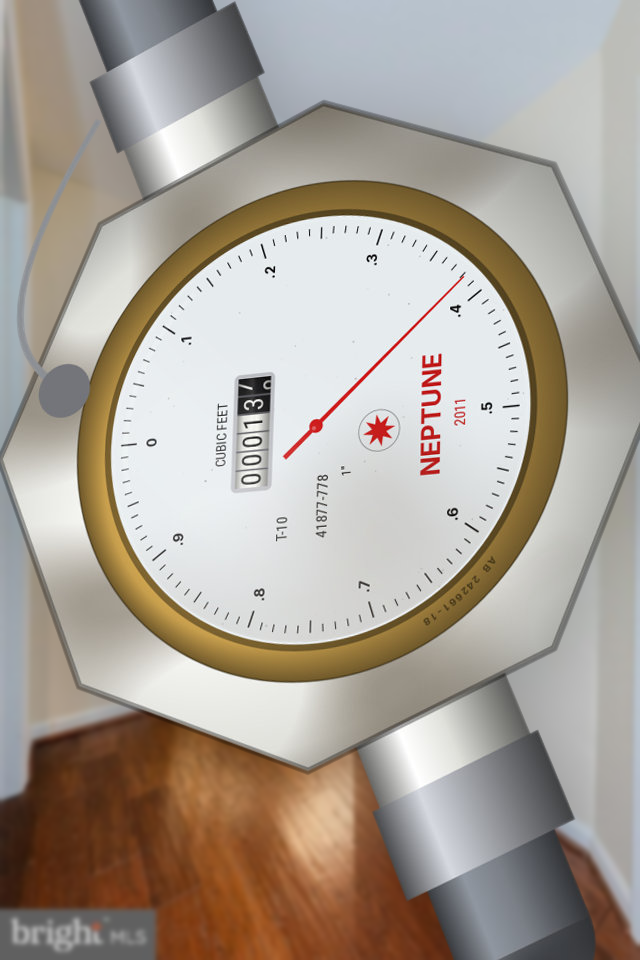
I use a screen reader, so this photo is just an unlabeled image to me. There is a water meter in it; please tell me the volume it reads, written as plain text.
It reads 137.38 ft³
